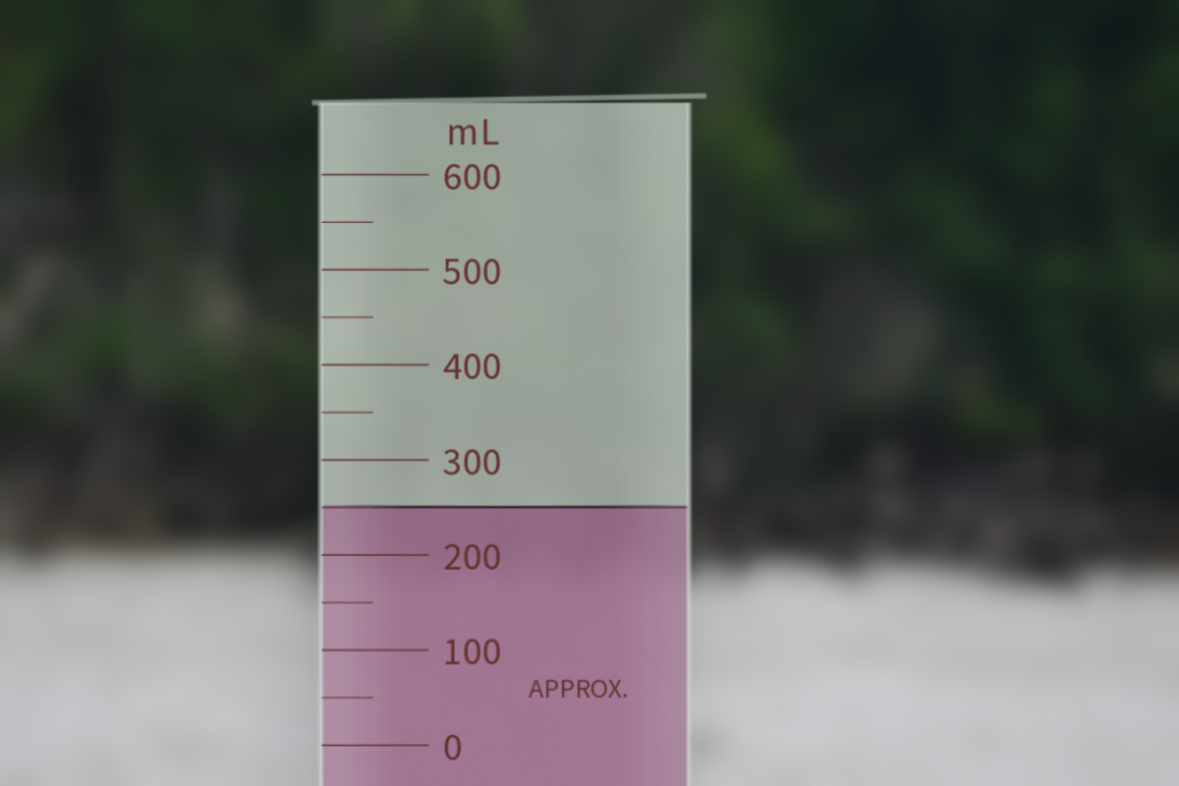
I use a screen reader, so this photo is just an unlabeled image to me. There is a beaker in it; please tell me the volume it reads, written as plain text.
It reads 250 mL
